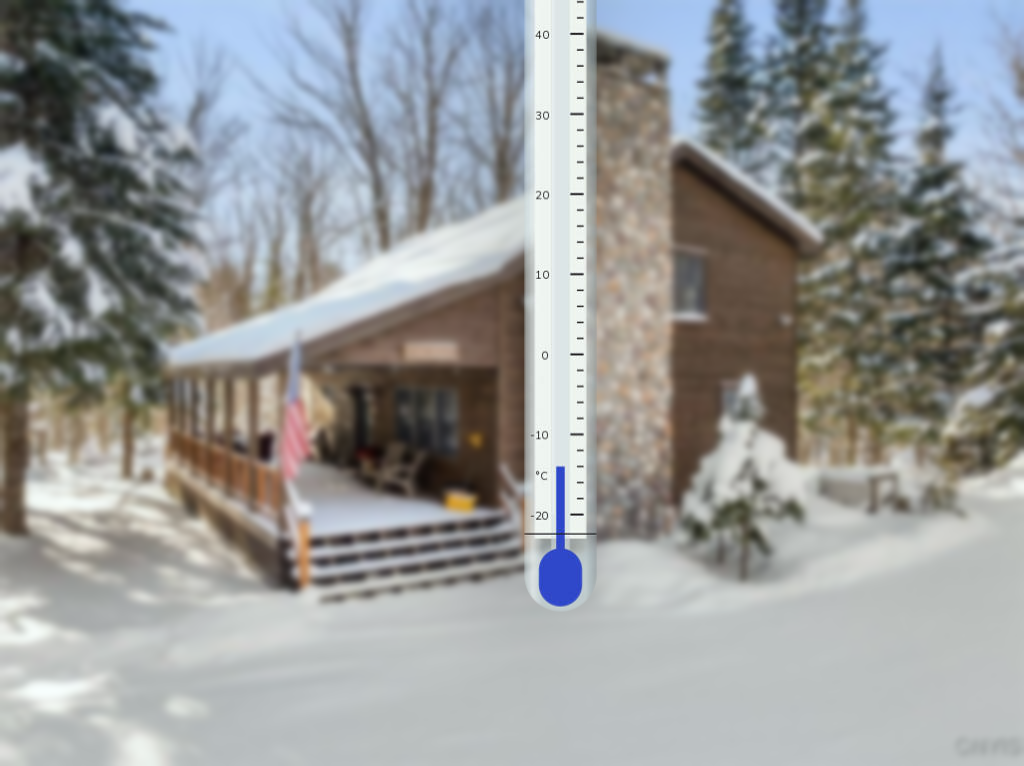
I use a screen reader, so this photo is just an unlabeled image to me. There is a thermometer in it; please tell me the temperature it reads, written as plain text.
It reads -14 °C
